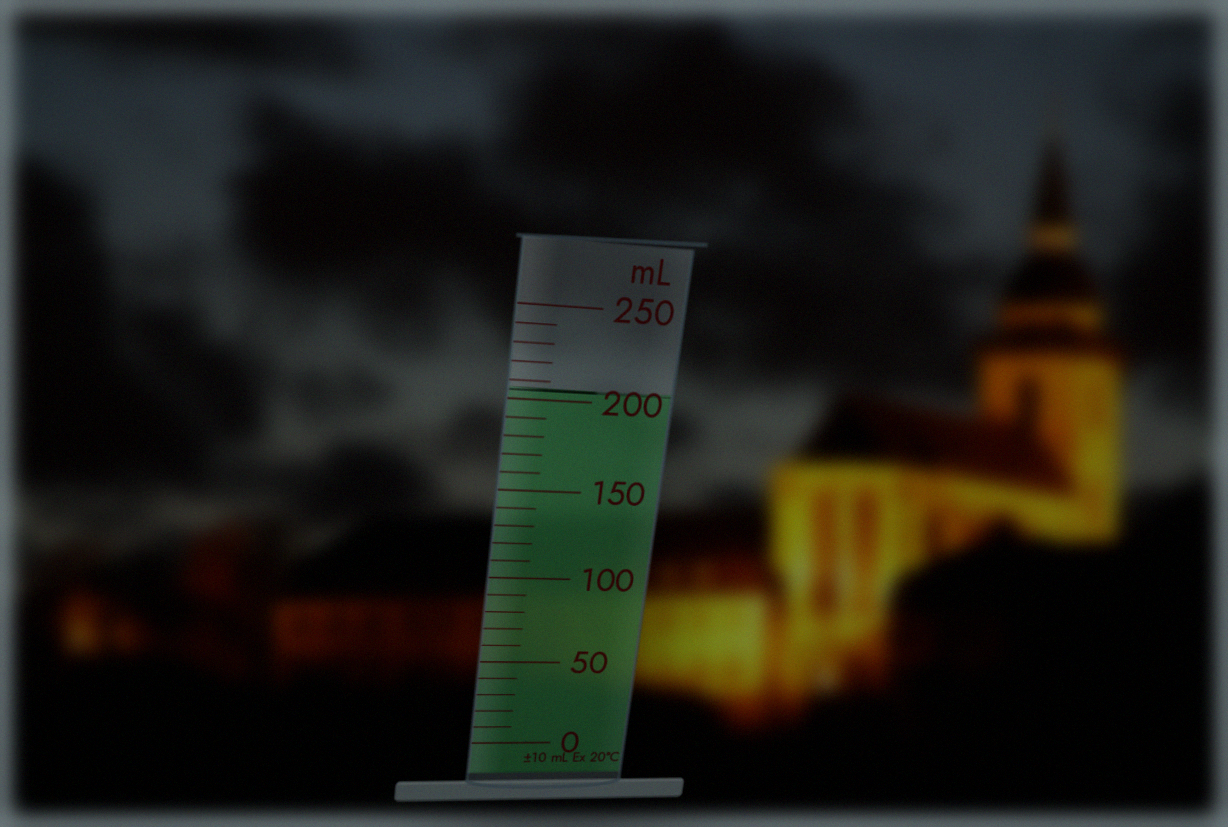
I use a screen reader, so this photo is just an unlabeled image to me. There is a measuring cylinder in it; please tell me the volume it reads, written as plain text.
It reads 205 mL
